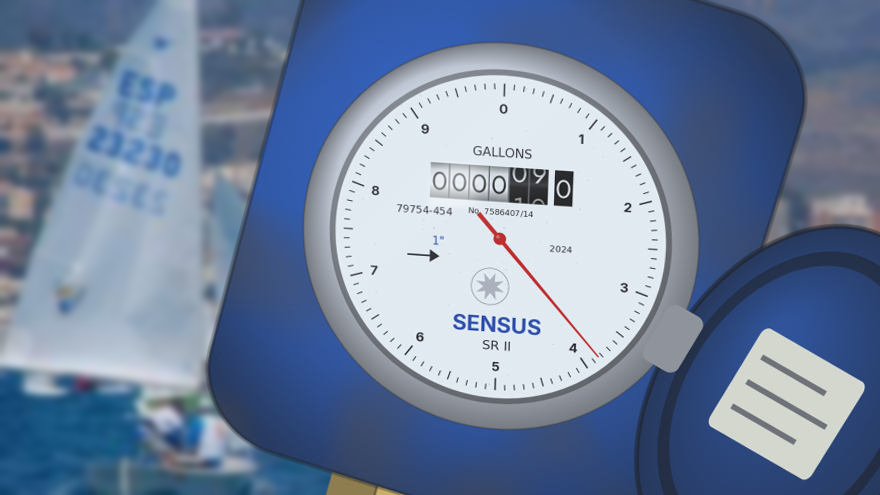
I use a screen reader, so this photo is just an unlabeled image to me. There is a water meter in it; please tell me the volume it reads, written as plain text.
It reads 93.8 gal
